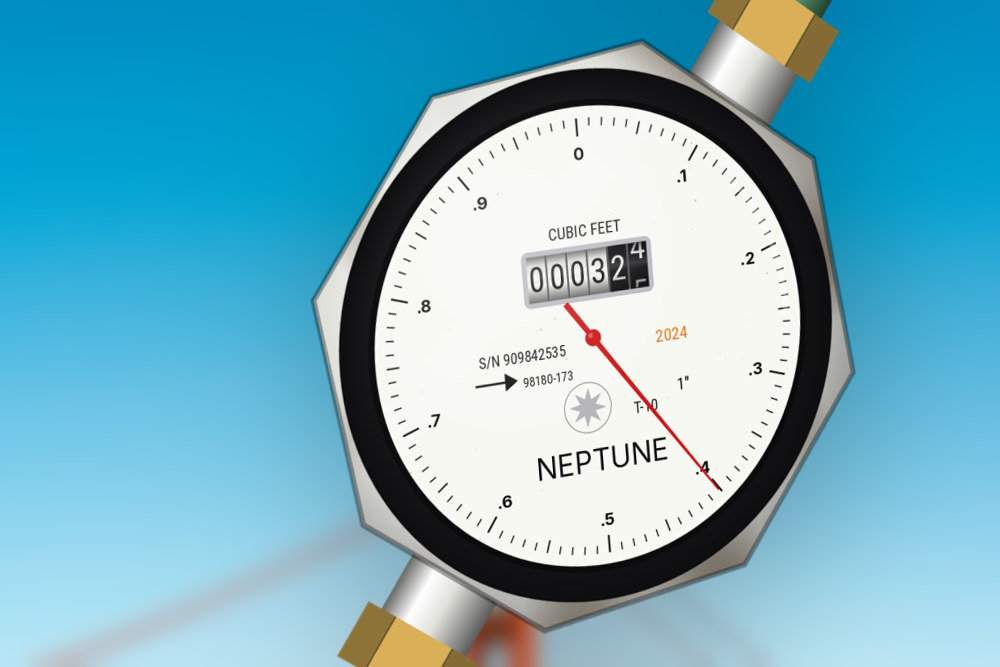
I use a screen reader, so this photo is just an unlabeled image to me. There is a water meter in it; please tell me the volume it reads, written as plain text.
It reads 324.40 ft³
